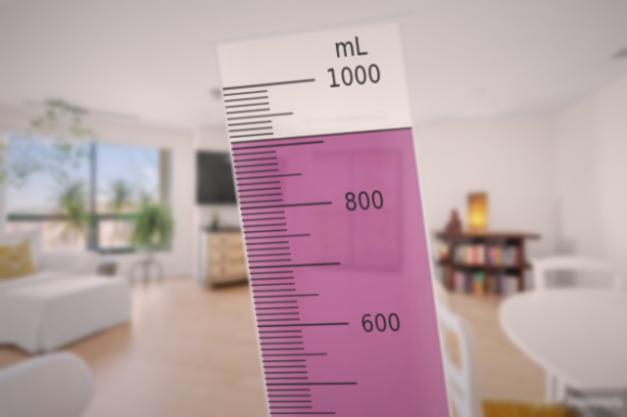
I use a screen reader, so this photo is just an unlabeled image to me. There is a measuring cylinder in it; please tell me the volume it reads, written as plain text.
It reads 910 mL
